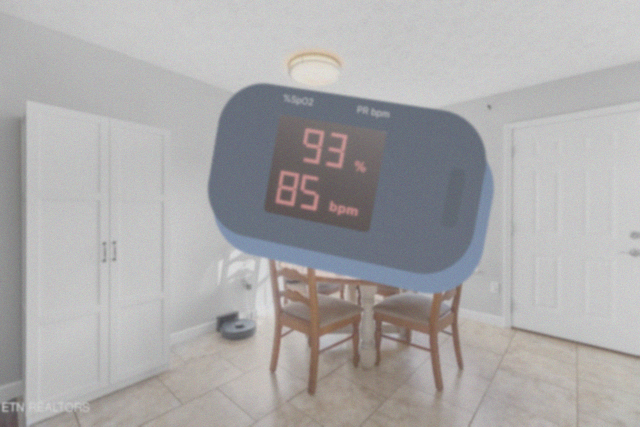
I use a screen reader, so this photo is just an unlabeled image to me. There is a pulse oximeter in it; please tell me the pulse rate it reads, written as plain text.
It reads 85 bpm
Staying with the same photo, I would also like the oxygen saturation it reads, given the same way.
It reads 93 %
